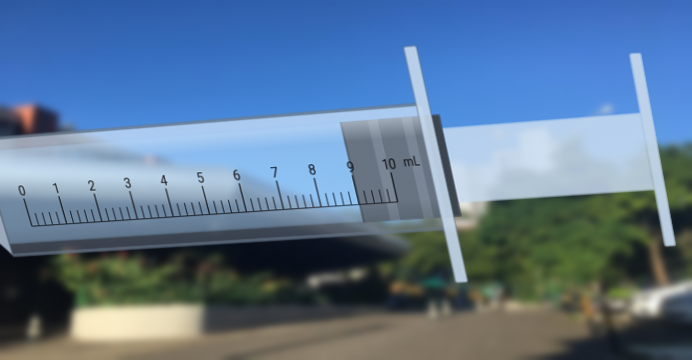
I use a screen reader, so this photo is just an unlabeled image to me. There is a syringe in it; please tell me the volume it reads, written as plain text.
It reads 9 mL
